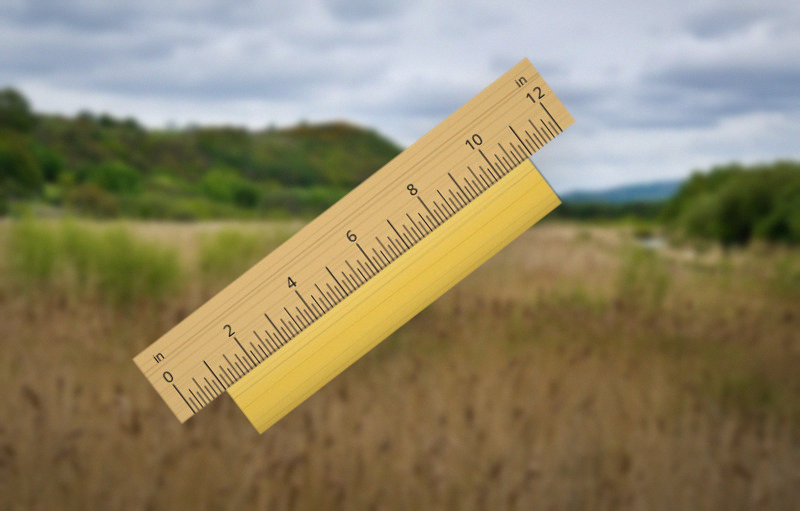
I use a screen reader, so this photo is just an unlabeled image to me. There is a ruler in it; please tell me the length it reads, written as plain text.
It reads 9.875 in
